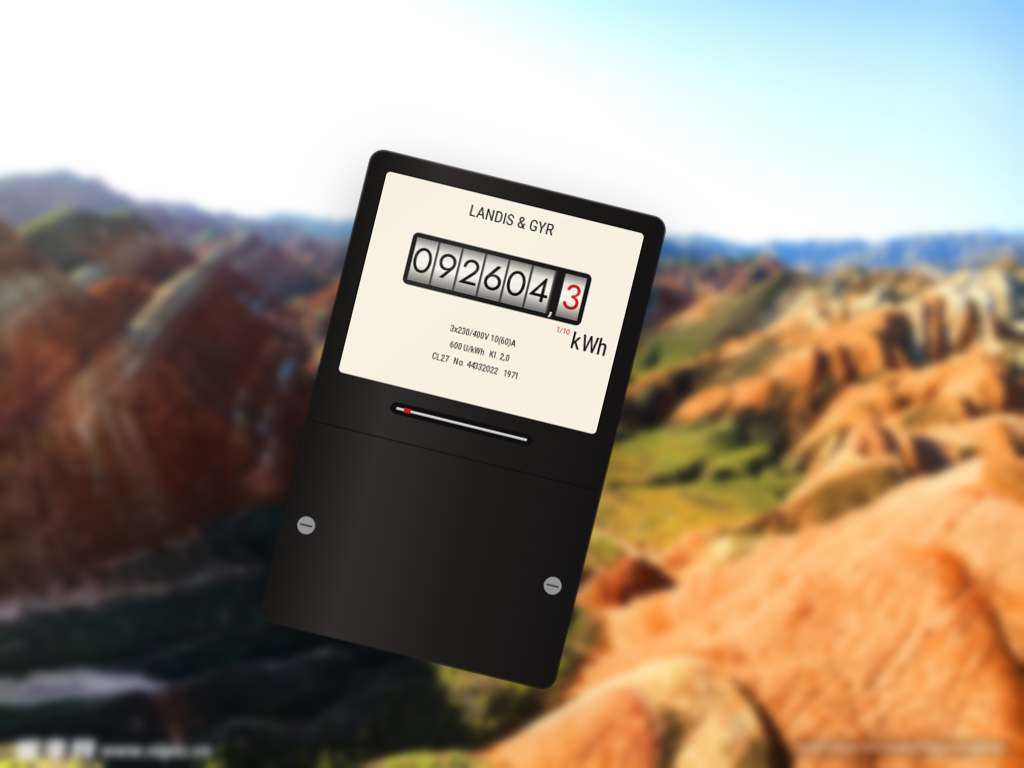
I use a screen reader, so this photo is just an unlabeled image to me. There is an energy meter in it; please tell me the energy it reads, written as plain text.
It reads 92604.3 kWh
